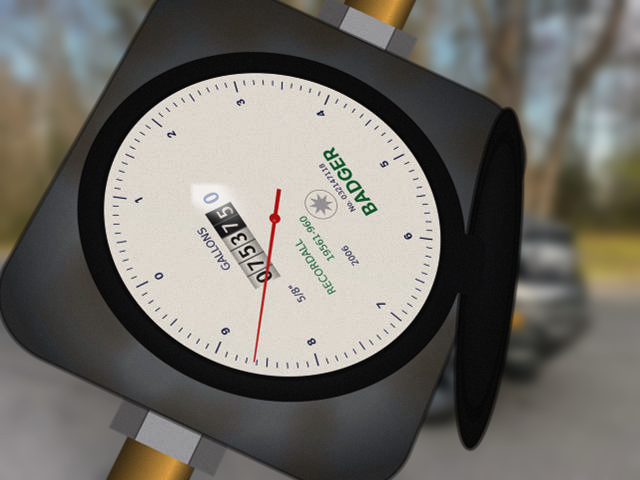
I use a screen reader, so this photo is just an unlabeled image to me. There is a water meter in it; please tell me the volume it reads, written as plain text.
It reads 753748.6 gal
